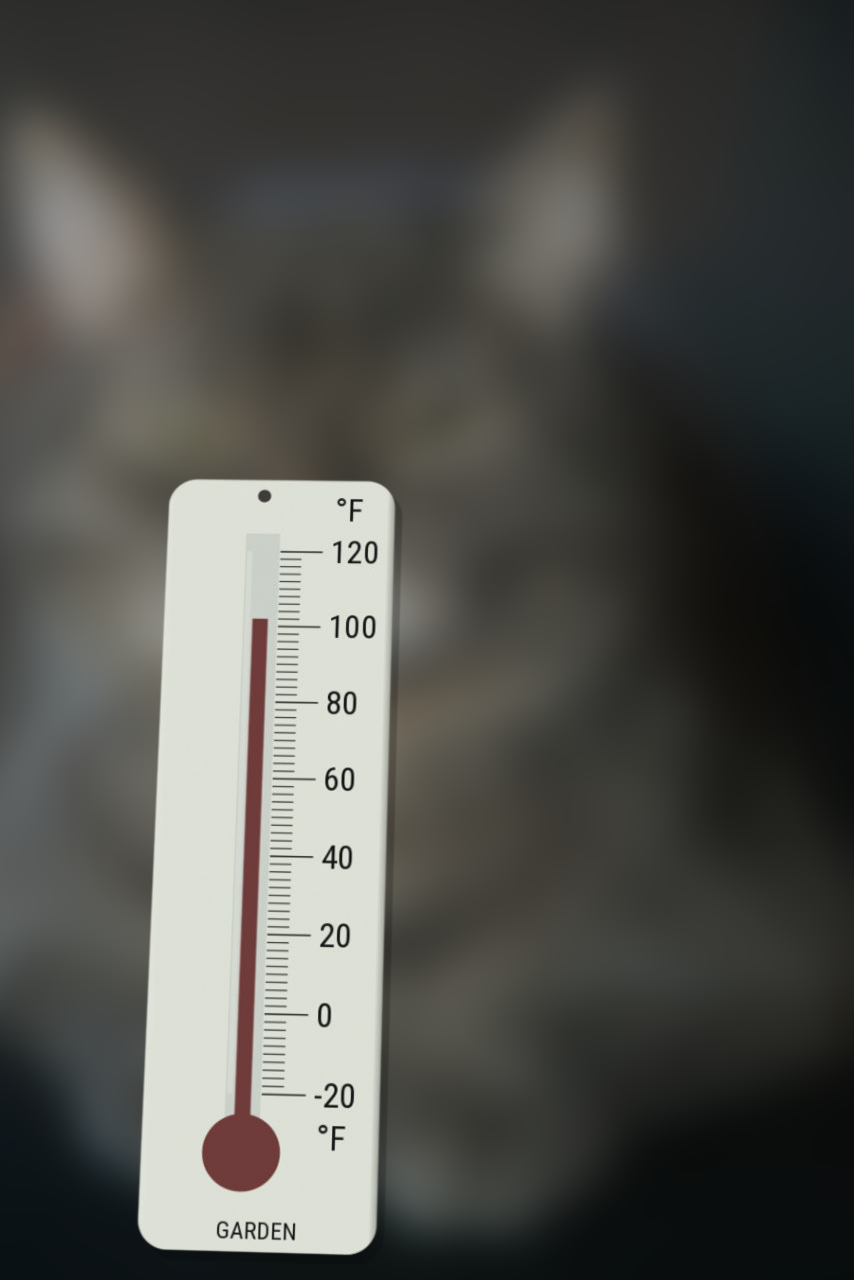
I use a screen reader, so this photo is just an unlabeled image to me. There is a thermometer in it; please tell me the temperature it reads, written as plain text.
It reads 102 °F
